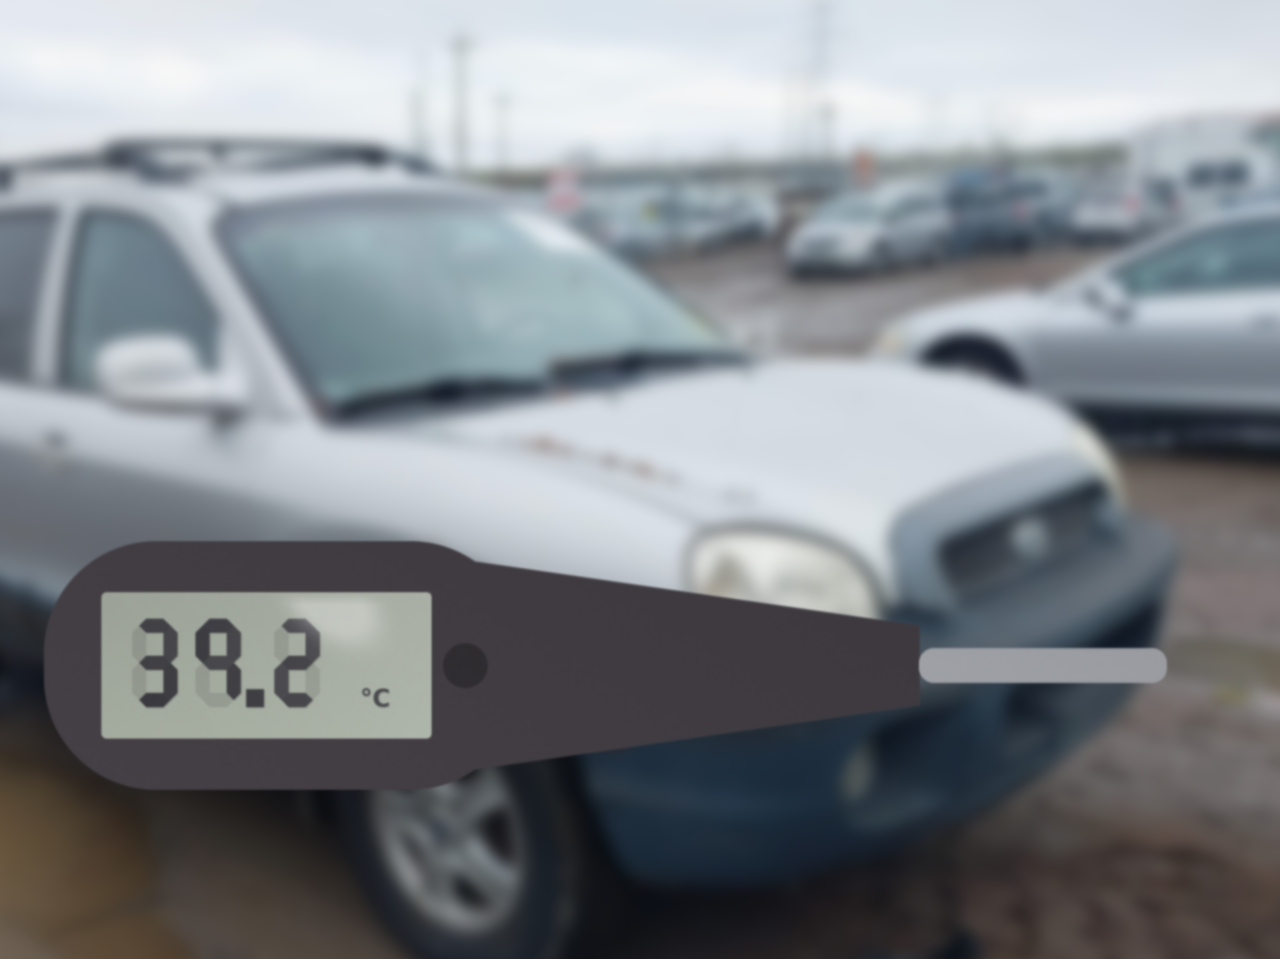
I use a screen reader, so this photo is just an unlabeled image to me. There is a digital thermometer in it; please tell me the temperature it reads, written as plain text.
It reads 39.2 °C
